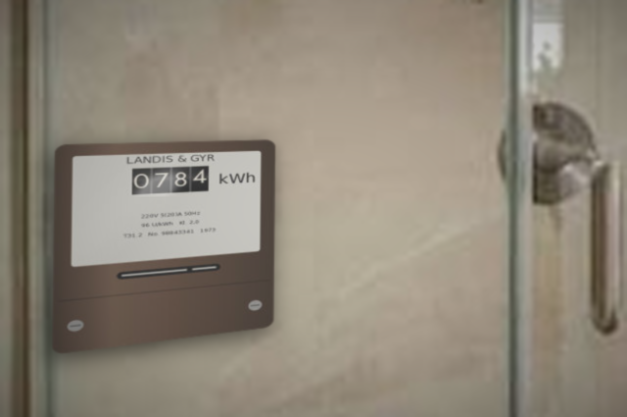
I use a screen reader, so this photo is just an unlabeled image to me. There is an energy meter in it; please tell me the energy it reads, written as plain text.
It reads 784 kWh
